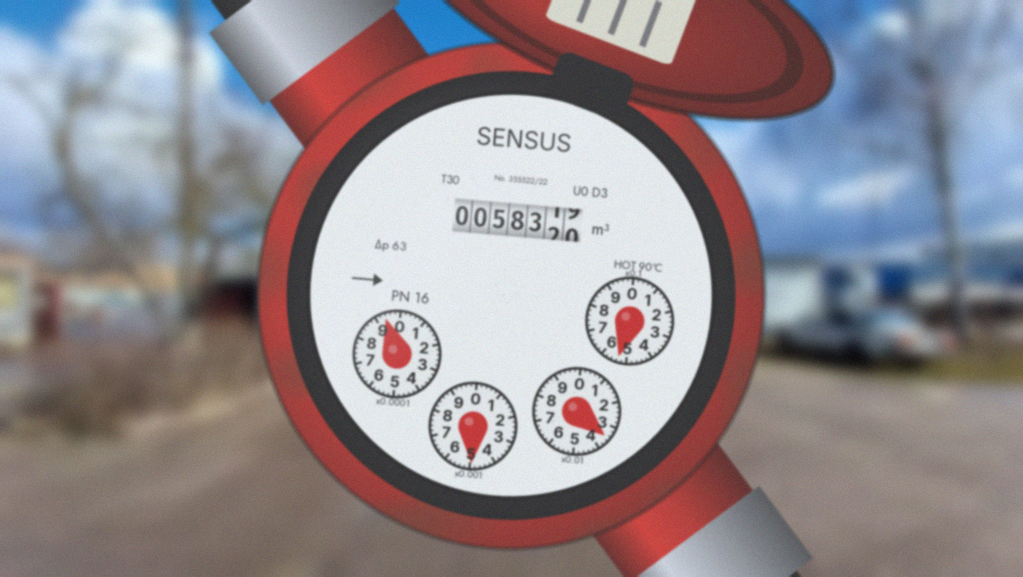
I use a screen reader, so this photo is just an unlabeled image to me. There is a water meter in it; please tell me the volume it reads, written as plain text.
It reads 58319.5349 m³
